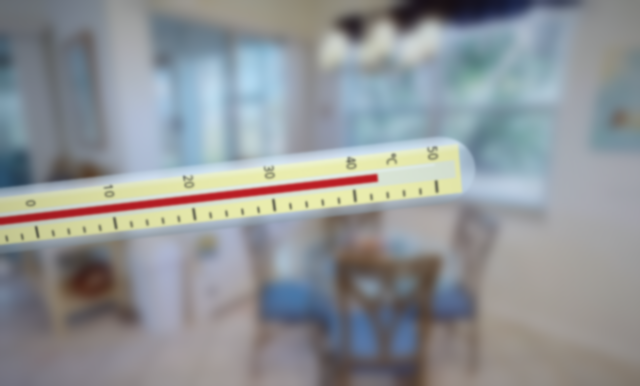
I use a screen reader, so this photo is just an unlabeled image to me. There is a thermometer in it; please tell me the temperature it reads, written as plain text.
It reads 43 °C
